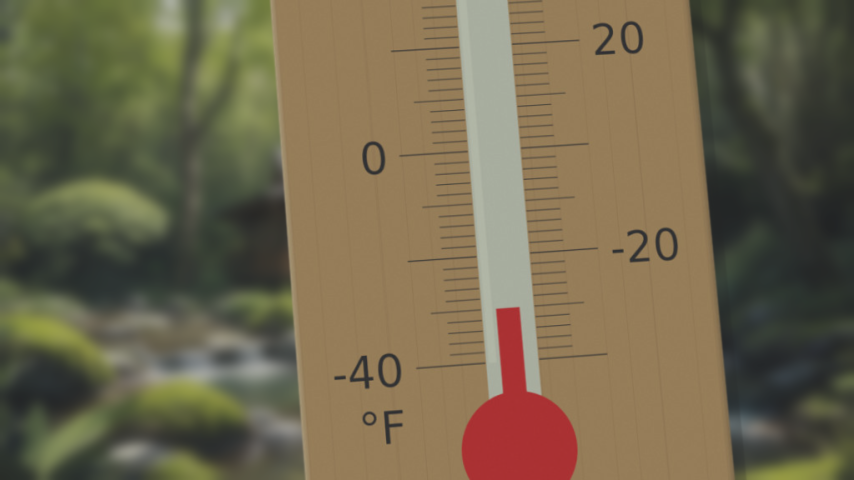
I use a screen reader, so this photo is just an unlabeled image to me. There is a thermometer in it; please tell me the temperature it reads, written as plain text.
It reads -30 °F
